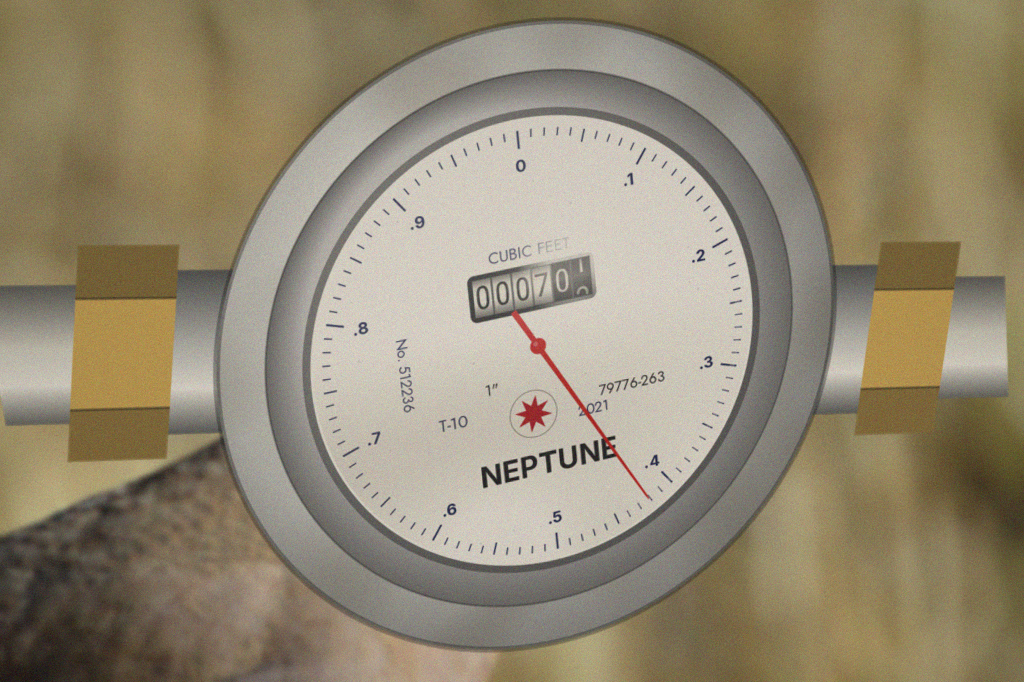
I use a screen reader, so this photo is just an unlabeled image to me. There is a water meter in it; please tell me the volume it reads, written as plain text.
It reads 701.42 ft³
